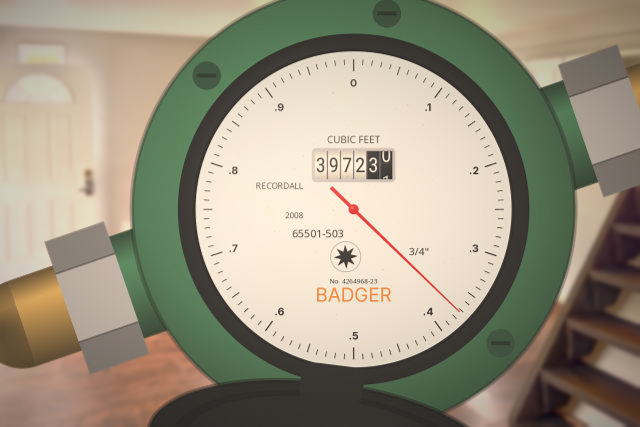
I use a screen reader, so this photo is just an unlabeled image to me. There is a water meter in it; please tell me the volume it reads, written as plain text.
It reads 397230.37 ft³
